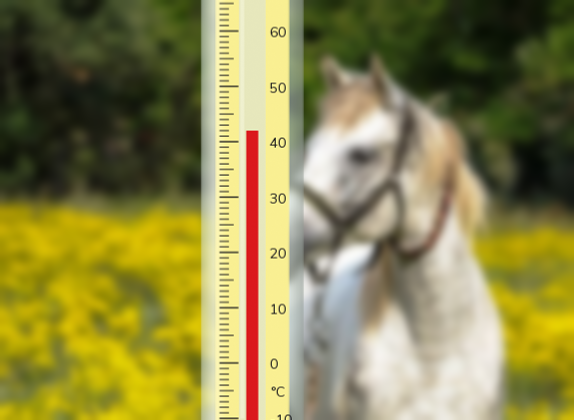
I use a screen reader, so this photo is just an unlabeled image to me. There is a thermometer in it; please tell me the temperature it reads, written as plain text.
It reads 42 °C
